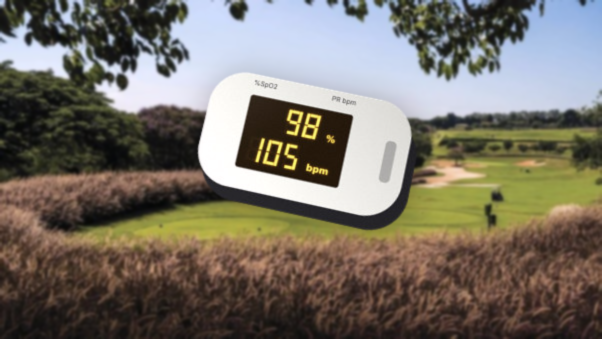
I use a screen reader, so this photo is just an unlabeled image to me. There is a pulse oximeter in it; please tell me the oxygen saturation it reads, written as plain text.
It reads 98 %
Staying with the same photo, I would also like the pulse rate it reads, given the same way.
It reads 105 bpm
